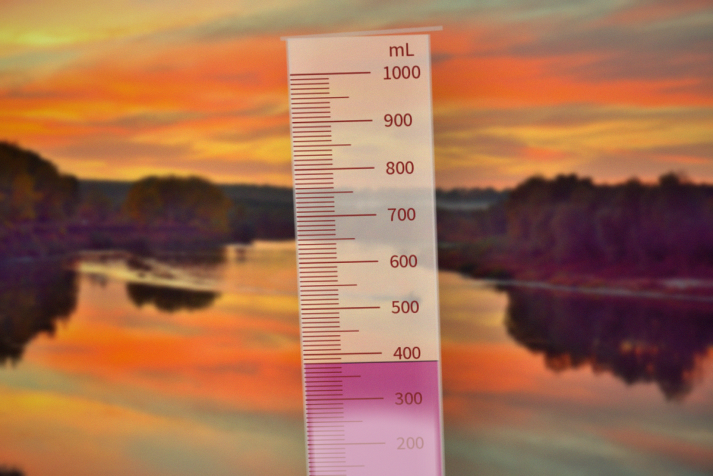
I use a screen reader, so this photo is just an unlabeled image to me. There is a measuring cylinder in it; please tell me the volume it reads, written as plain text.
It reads 380 mL
